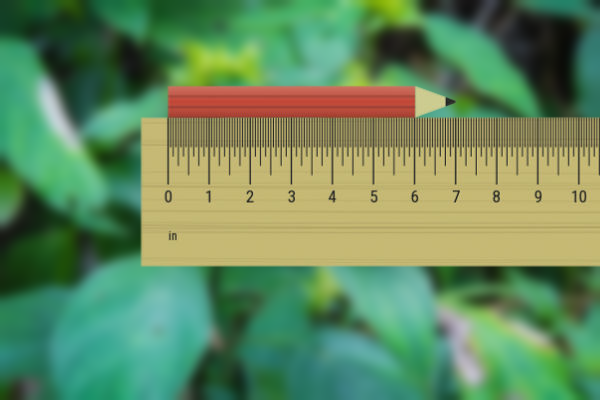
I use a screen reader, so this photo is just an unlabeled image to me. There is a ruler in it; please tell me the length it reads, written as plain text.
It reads 7 in
